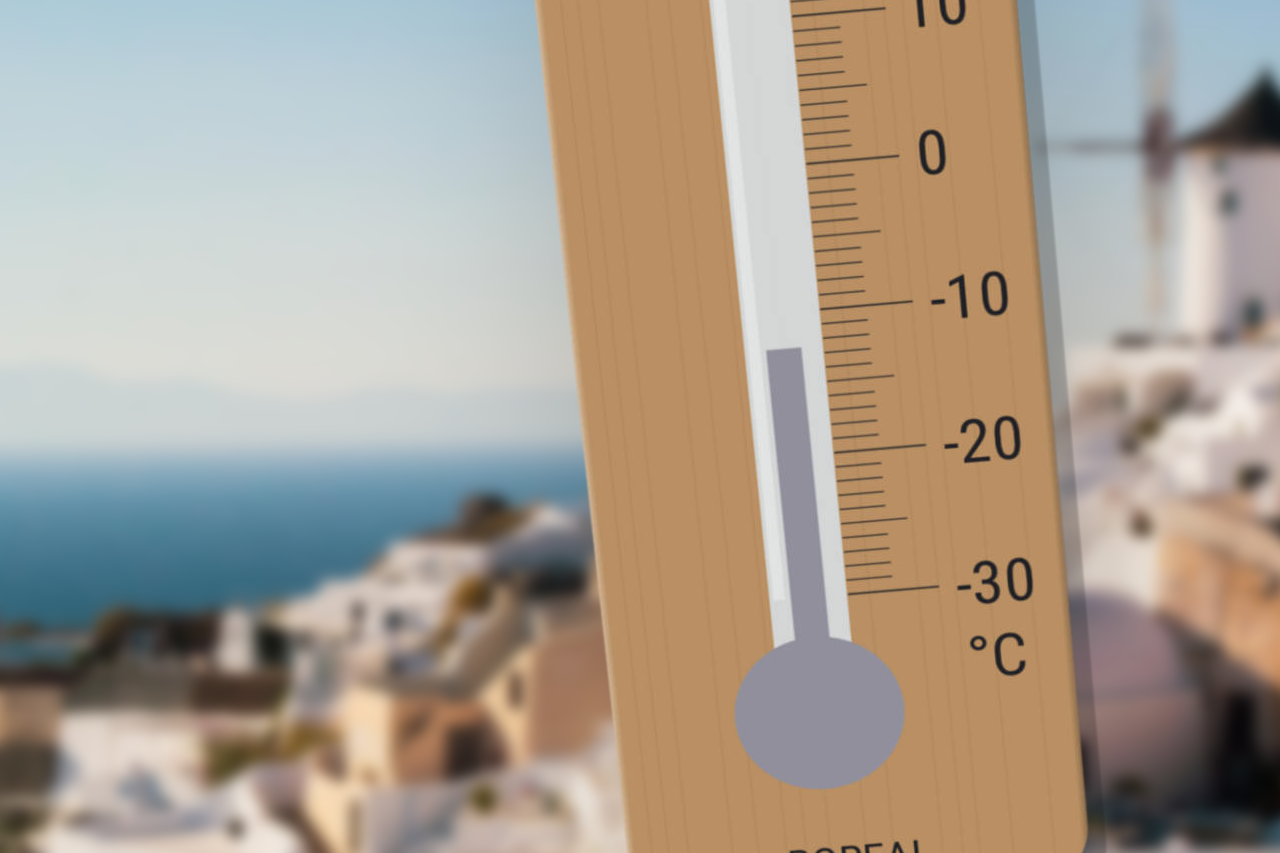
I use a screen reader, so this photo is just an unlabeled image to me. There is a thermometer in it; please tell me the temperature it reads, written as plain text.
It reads -12.5 °C
